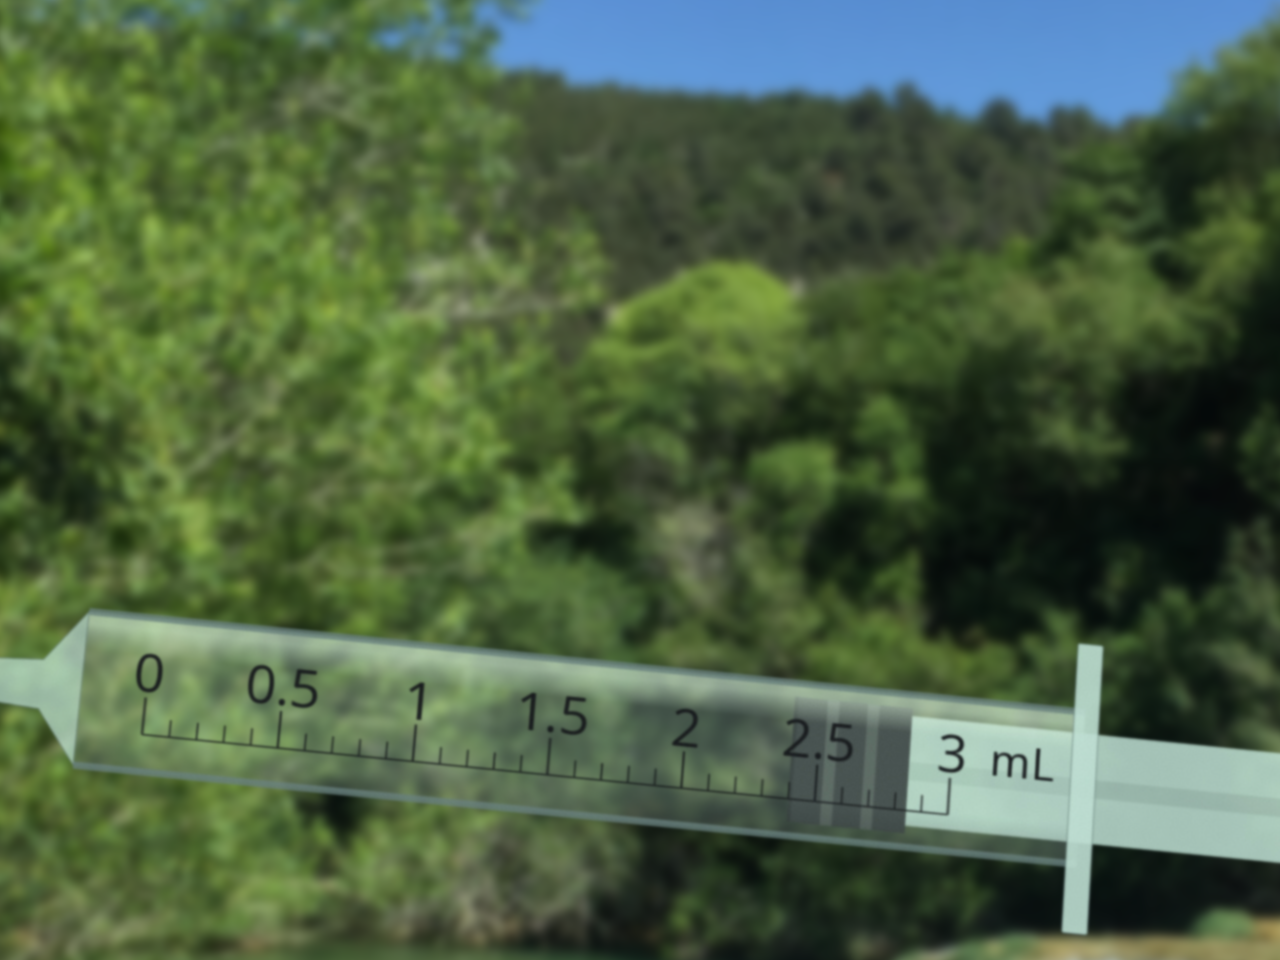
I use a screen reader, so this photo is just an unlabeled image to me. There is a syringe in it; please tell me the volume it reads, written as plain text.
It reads 2.4 mL
